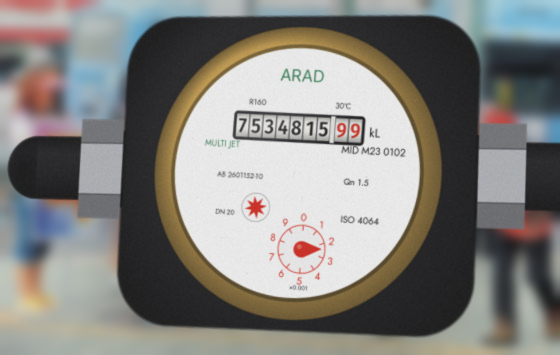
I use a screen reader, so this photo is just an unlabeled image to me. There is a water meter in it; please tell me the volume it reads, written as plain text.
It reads 7534815.992 kL
